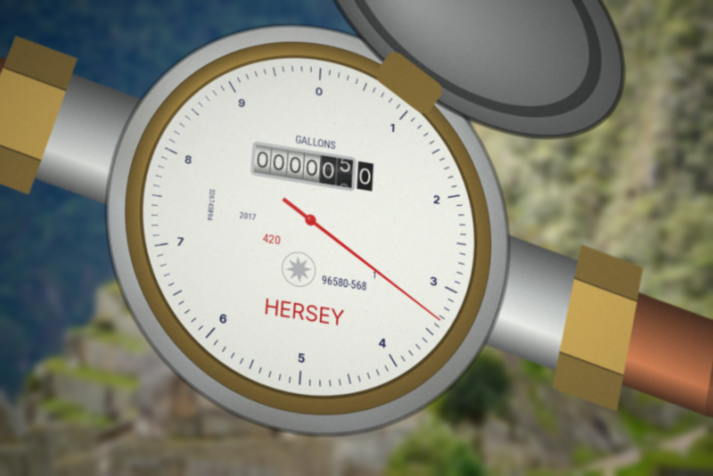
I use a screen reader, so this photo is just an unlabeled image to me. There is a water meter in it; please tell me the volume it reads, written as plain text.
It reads 53.3 gal
